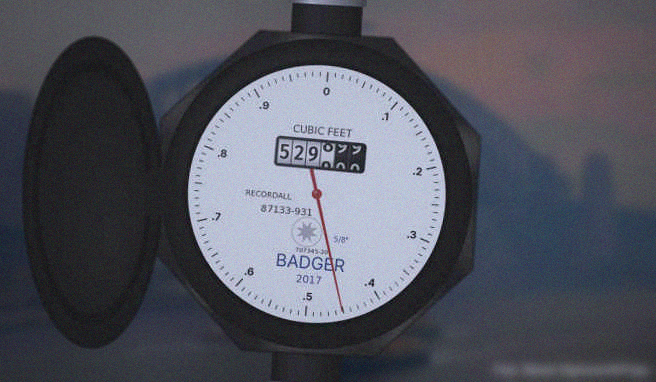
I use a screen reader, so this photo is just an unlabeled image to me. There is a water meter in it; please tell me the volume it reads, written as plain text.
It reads 529899.45 ft³
